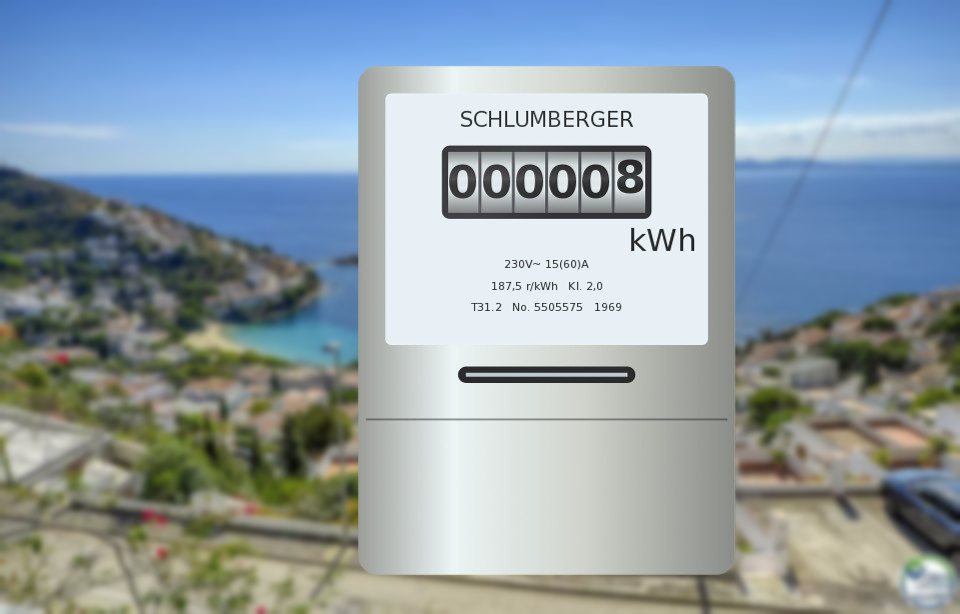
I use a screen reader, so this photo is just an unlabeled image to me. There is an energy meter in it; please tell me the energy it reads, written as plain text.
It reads 8 kWh
